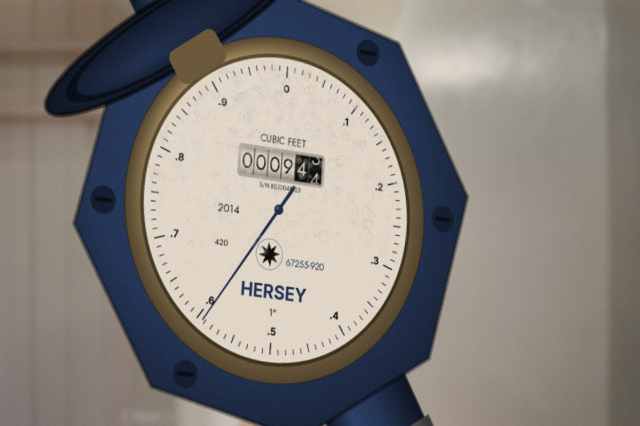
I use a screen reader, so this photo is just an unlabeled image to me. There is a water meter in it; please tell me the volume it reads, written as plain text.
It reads 943.59 ft³
